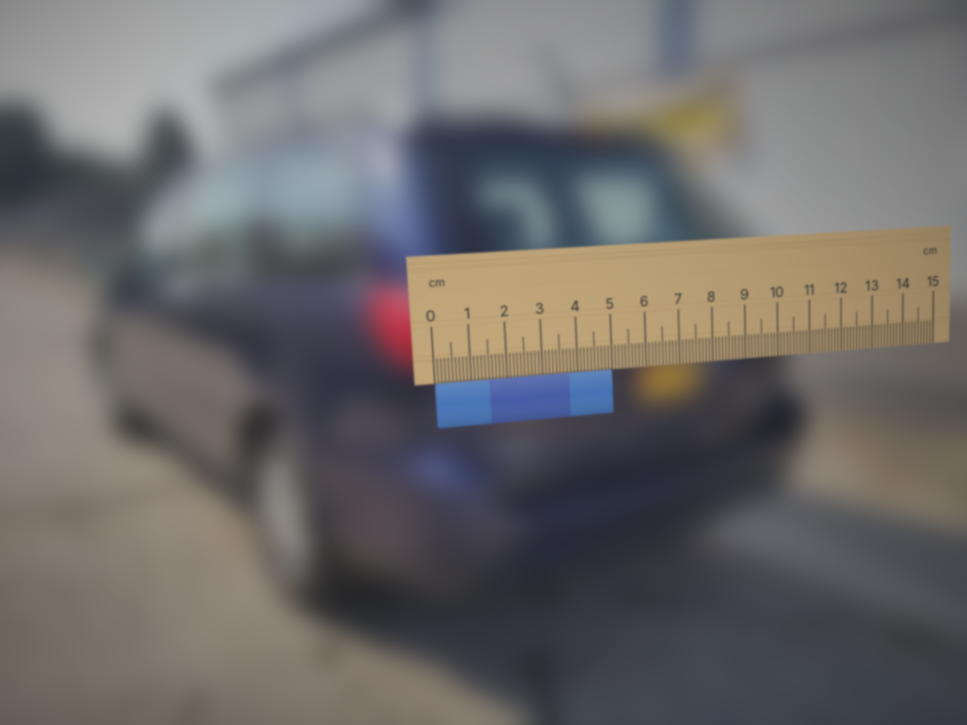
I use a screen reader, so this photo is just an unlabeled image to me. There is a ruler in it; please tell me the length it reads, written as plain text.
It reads 5 cm
